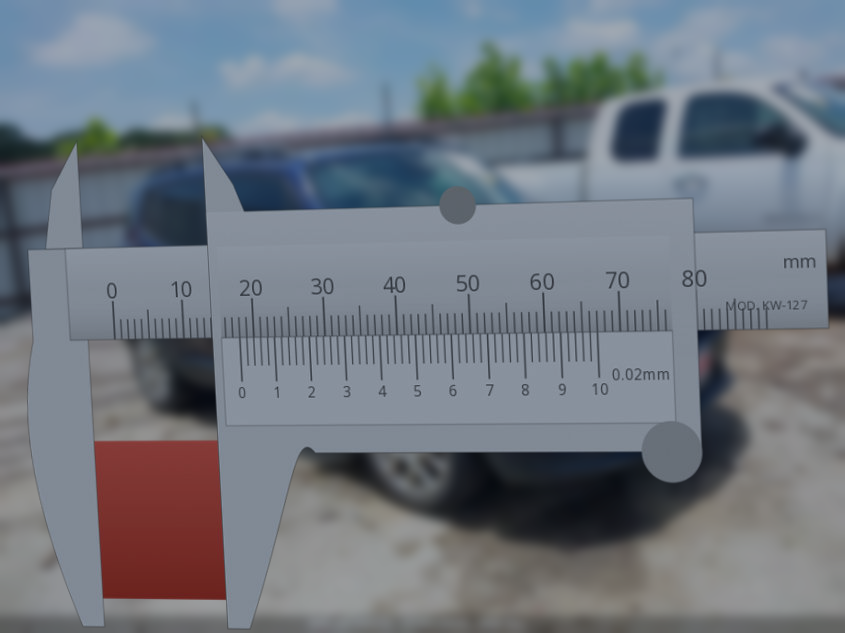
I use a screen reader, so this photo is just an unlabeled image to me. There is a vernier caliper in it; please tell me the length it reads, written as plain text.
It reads 18.0 mm
